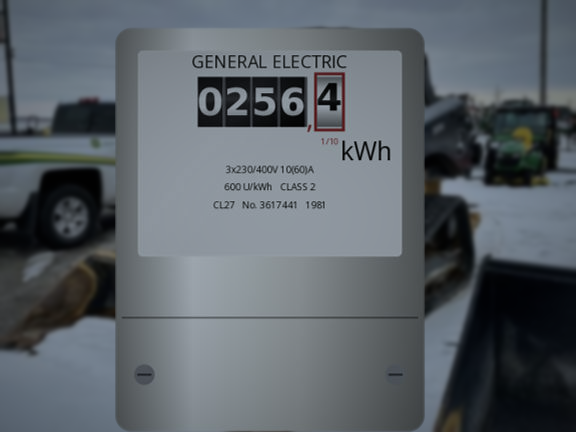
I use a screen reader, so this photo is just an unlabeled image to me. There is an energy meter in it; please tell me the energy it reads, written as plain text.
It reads 256.4 kWh
